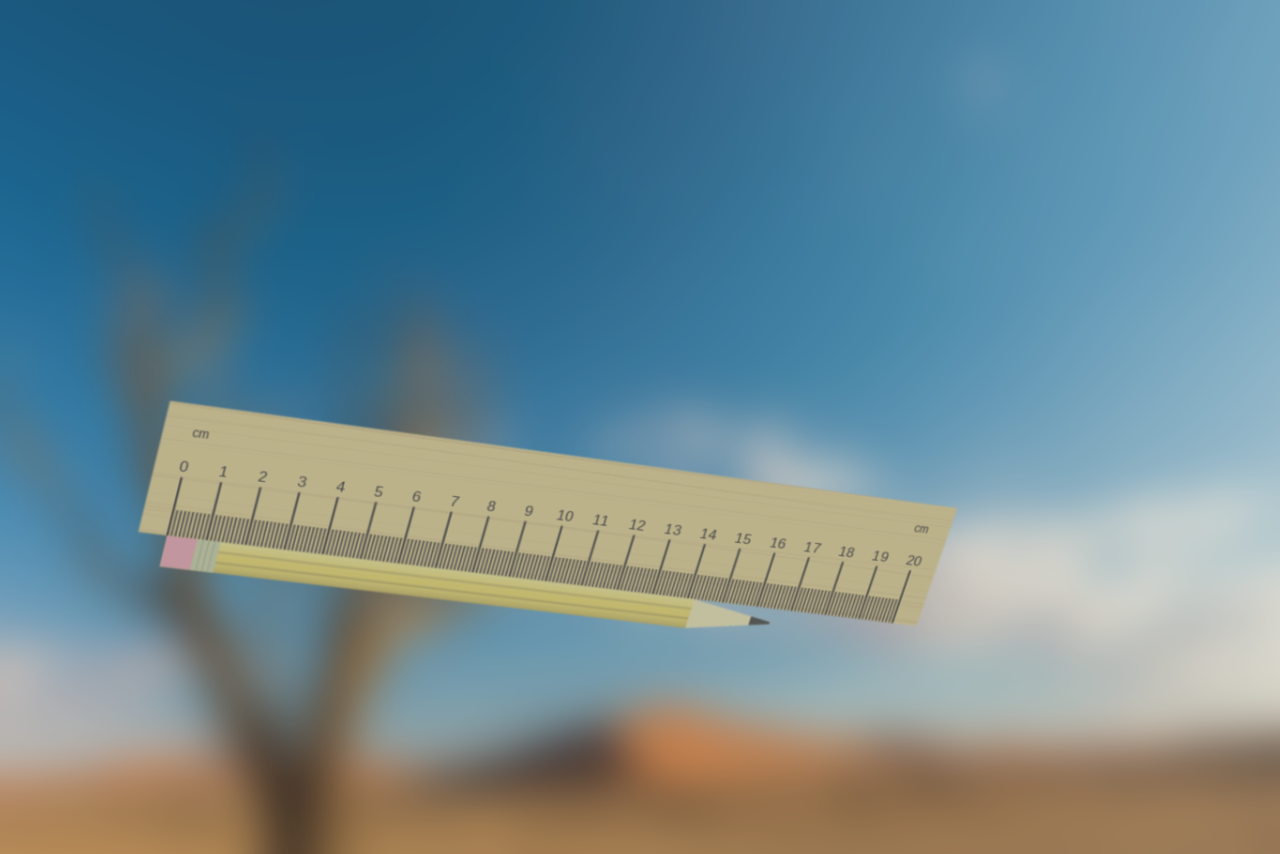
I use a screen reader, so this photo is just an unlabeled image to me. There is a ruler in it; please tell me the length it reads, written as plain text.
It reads 16.5 cm
